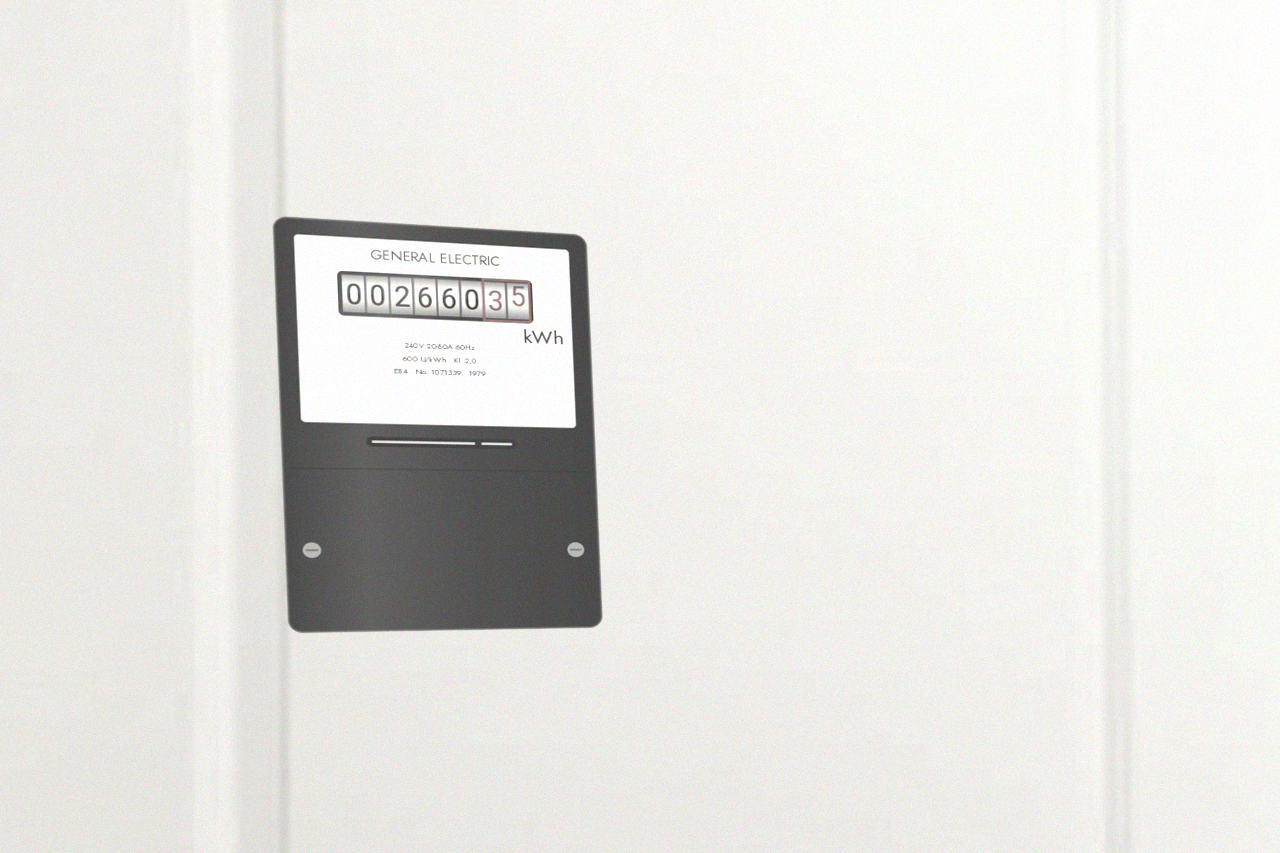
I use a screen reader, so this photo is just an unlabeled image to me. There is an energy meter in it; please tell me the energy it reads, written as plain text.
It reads 2660.35 kWh
